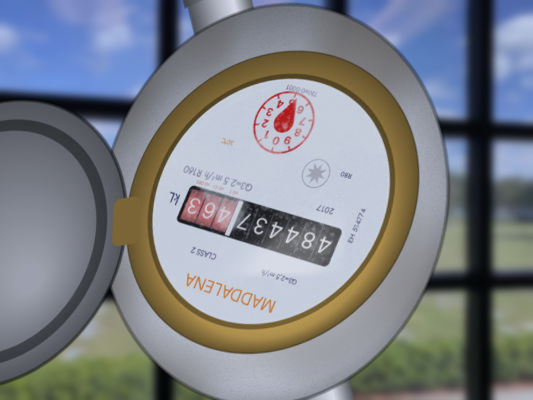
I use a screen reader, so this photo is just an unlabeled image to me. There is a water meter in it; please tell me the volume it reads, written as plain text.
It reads 484437.4635 kL
